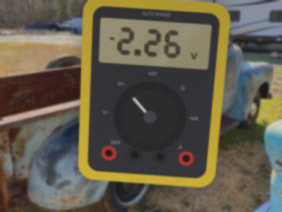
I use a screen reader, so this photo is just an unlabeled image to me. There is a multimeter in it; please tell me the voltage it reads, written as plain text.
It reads -2.26 V
